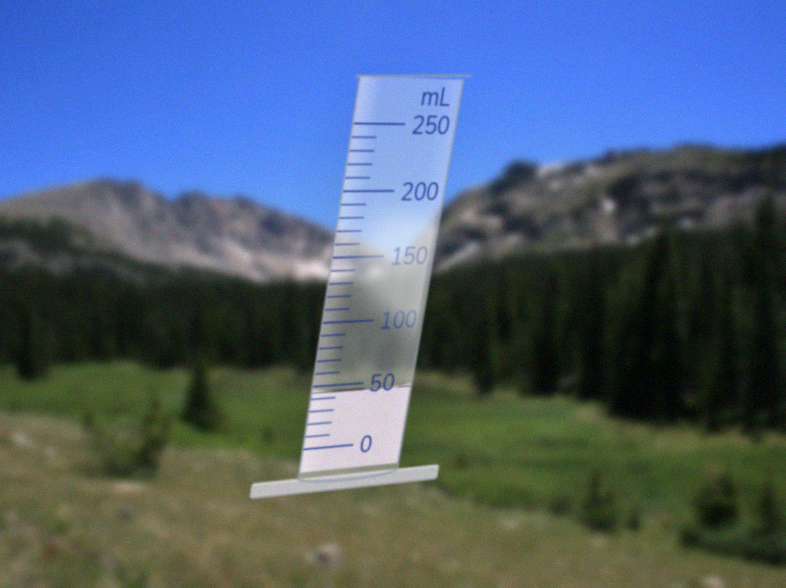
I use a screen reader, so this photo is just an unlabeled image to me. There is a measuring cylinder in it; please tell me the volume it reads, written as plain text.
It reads 45 mL
